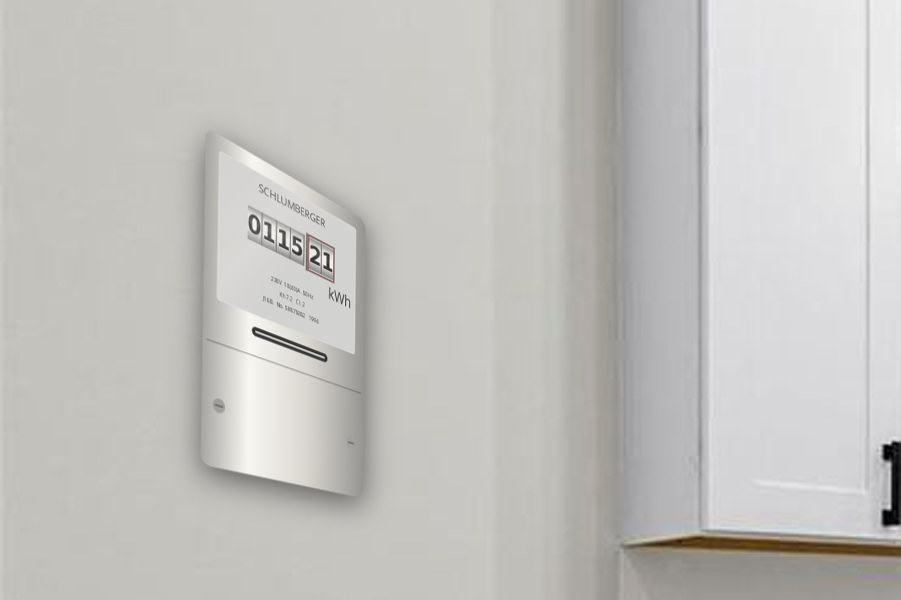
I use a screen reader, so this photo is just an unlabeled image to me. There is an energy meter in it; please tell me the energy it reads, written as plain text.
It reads 115.21 kWh
